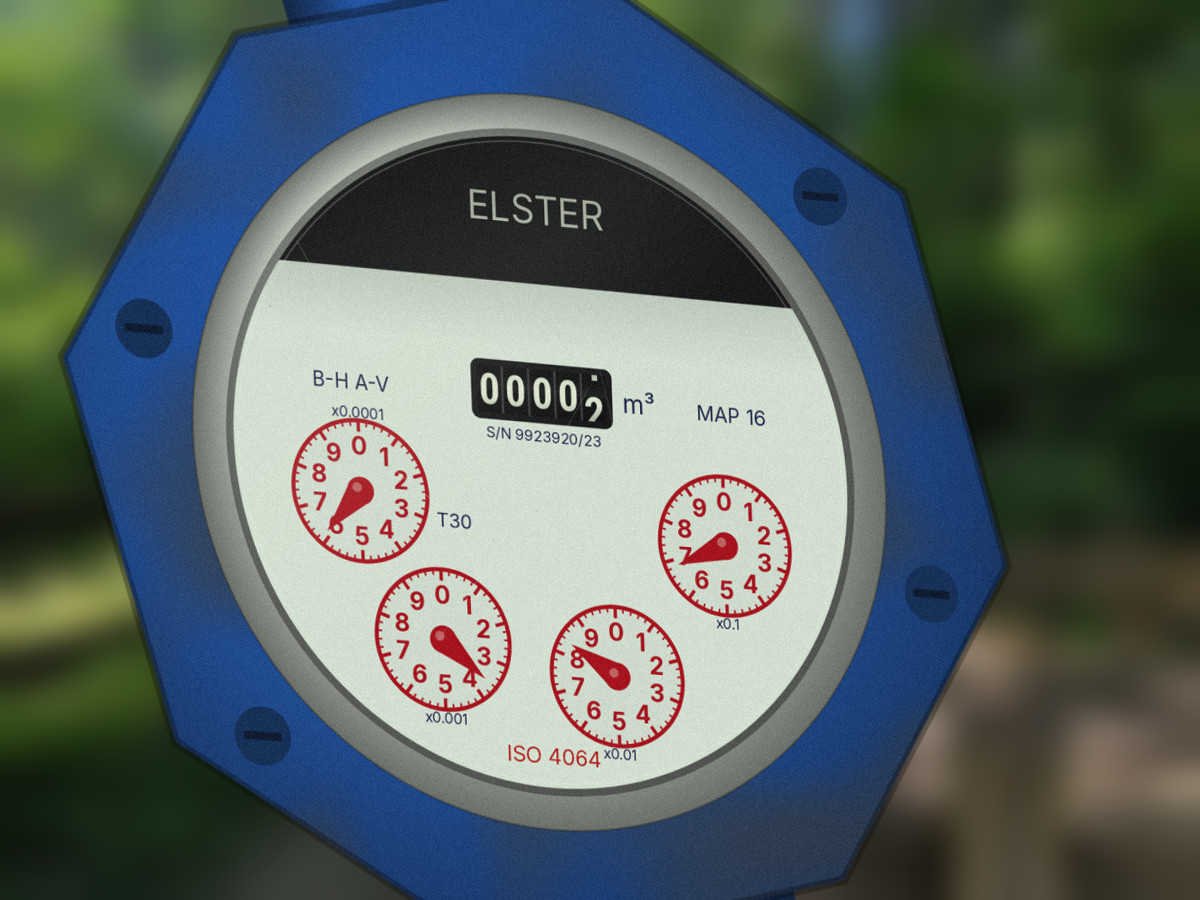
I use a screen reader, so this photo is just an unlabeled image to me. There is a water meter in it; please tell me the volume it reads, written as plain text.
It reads 1.6836 m³
